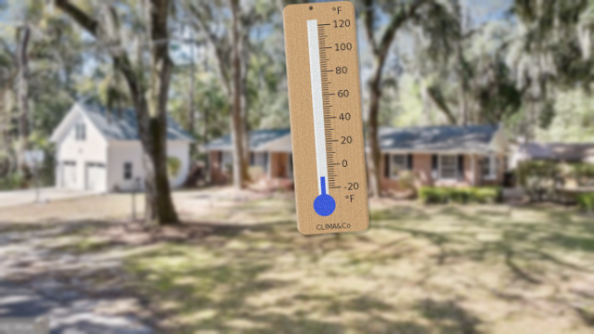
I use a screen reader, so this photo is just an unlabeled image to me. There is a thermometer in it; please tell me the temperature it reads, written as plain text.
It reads -10 °F
